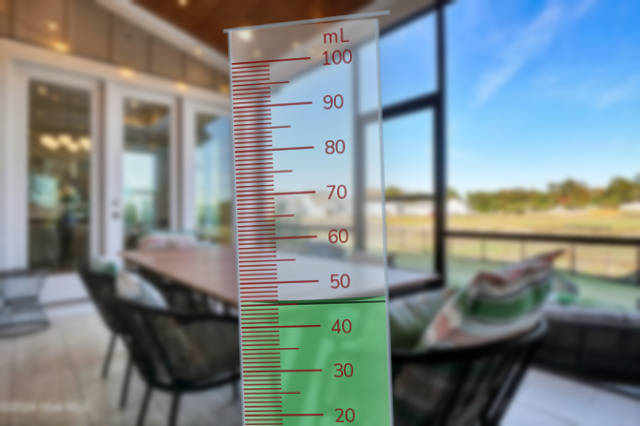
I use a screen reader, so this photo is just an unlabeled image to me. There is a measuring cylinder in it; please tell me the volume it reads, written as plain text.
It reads 45 mL
